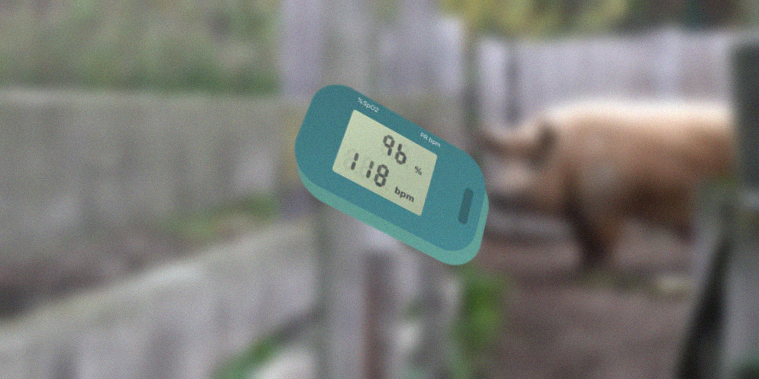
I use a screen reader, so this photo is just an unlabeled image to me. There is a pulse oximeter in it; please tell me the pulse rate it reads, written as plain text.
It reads 118 bpm
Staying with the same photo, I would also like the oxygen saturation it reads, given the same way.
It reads 96 %
